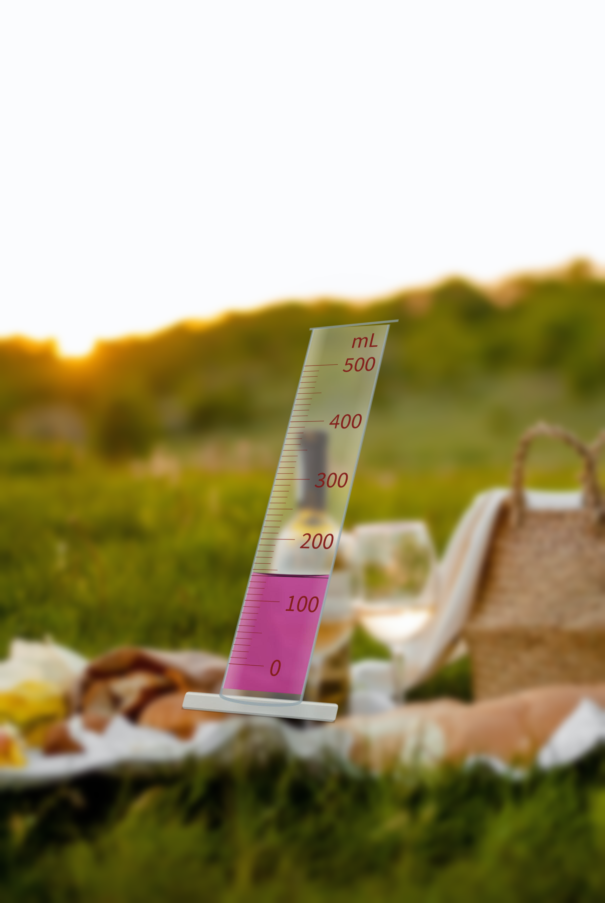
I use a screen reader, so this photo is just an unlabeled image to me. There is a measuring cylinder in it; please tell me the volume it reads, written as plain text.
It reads 140 mL
